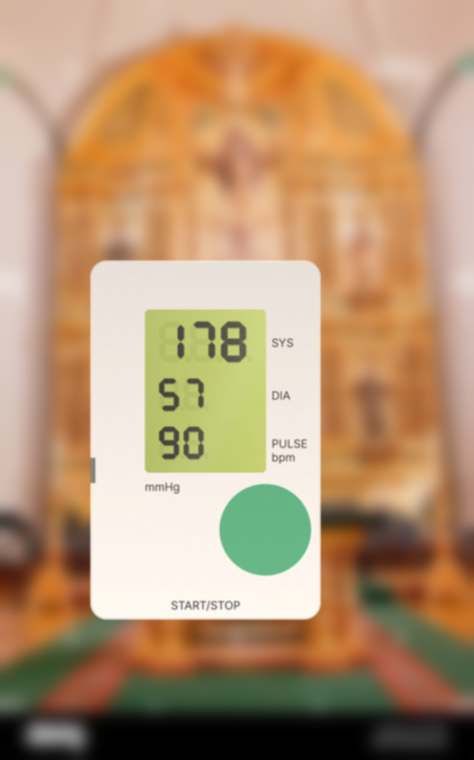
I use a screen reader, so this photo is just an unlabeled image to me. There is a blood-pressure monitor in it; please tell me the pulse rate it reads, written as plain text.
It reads 90 bpm
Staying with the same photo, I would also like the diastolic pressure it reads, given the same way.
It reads 57 mmHg
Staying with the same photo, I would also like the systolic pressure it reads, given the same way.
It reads 178 mmHg
